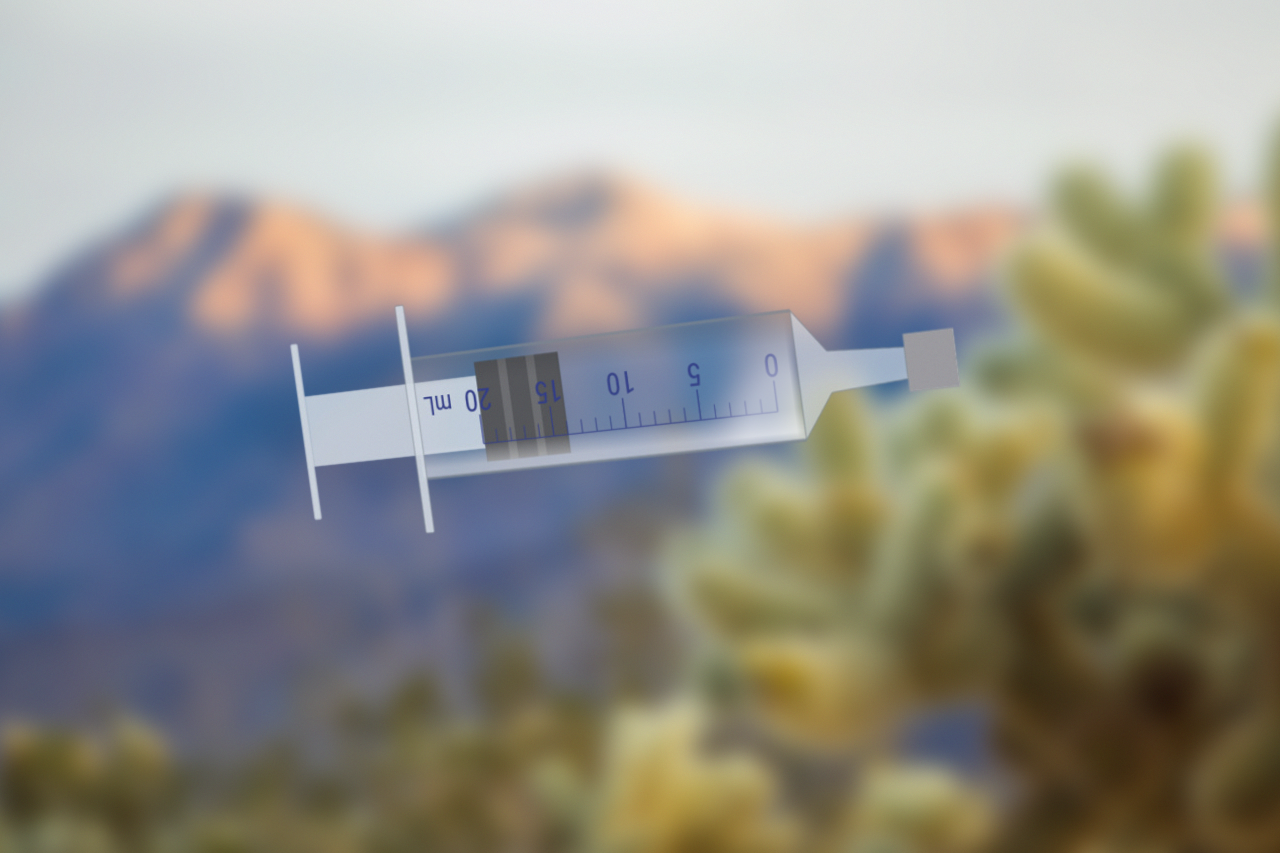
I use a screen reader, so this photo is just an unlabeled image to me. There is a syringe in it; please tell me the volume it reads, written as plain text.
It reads 14 mL
